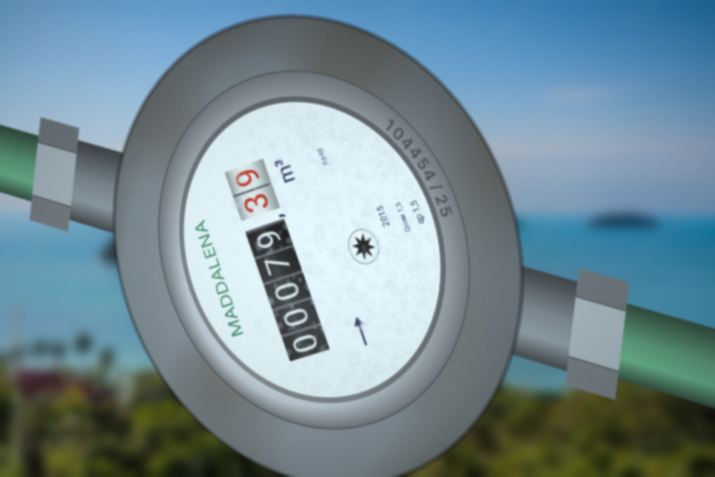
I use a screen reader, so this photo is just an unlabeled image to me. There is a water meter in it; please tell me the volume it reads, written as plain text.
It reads 79.39 m³
